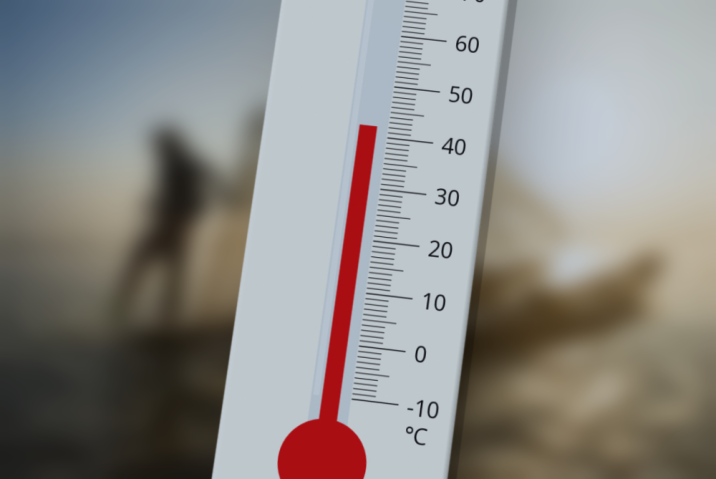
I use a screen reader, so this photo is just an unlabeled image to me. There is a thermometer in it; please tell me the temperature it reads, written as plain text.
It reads 42 °C
